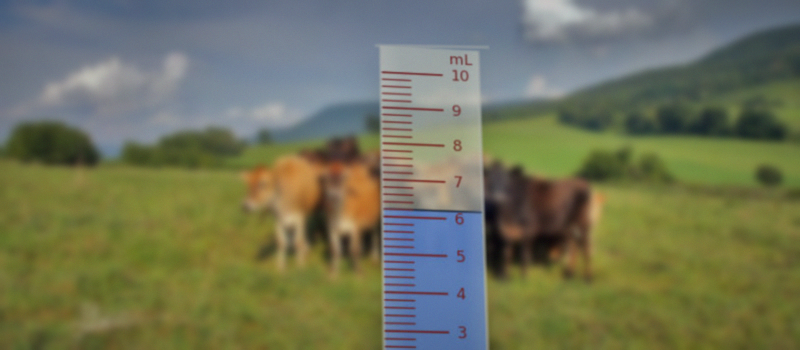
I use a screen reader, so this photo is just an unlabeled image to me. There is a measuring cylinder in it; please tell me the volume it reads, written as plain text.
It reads 6.2 mL
